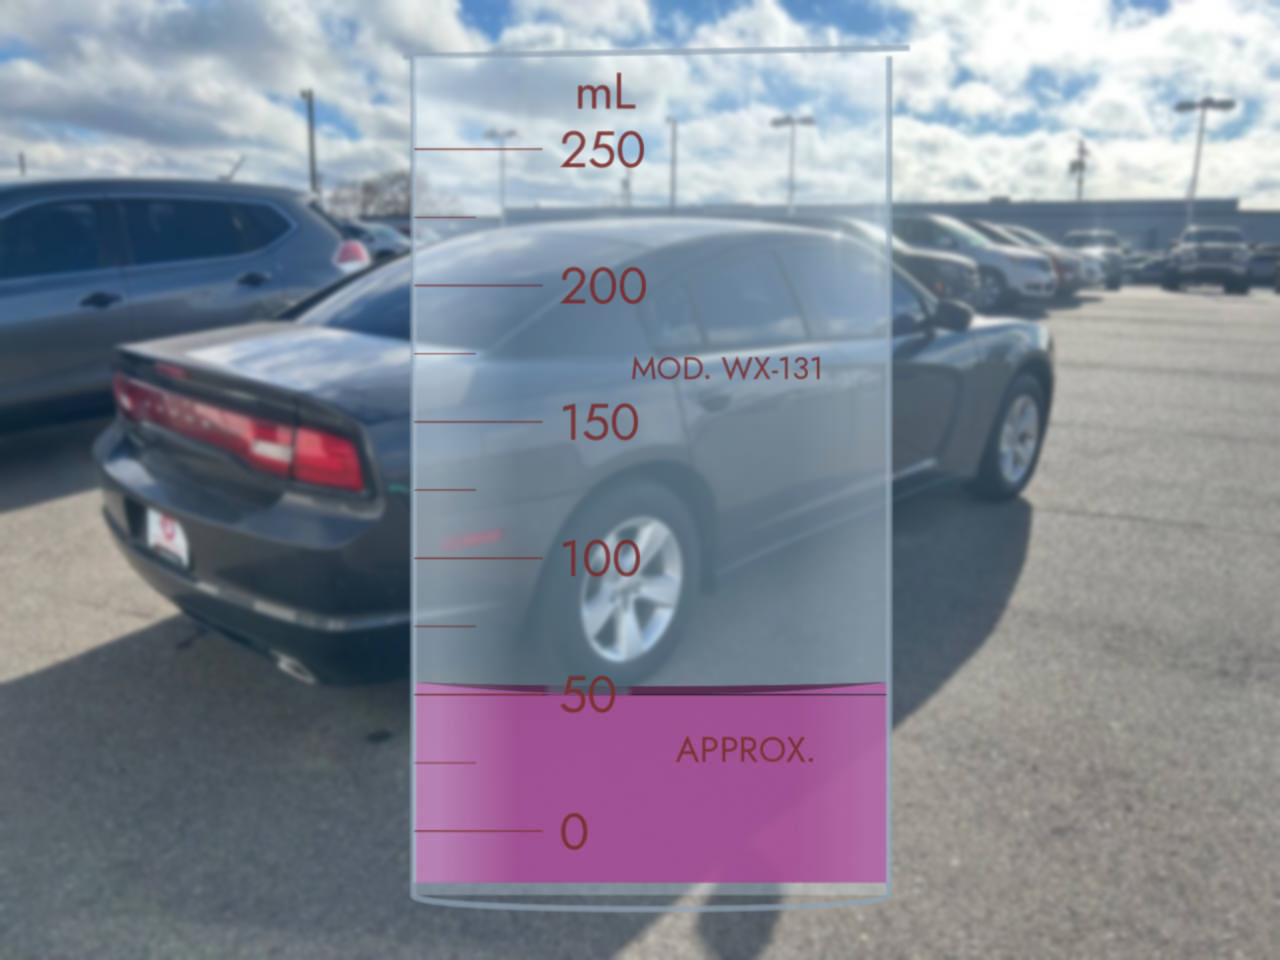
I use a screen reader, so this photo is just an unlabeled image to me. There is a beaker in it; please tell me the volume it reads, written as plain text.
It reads 50 mL
